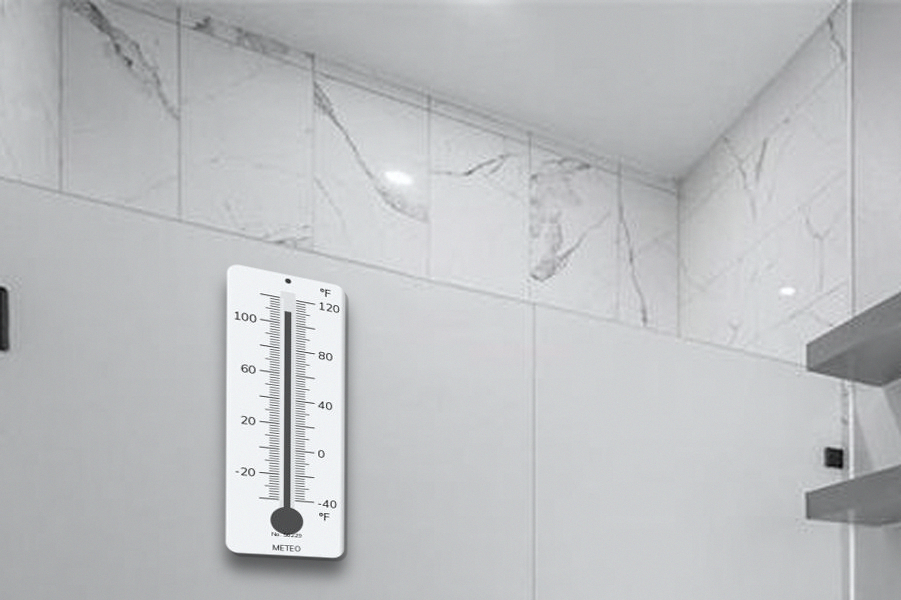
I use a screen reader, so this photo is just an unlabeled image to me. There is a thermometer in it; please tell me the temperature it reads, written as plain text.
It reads 110 °F
